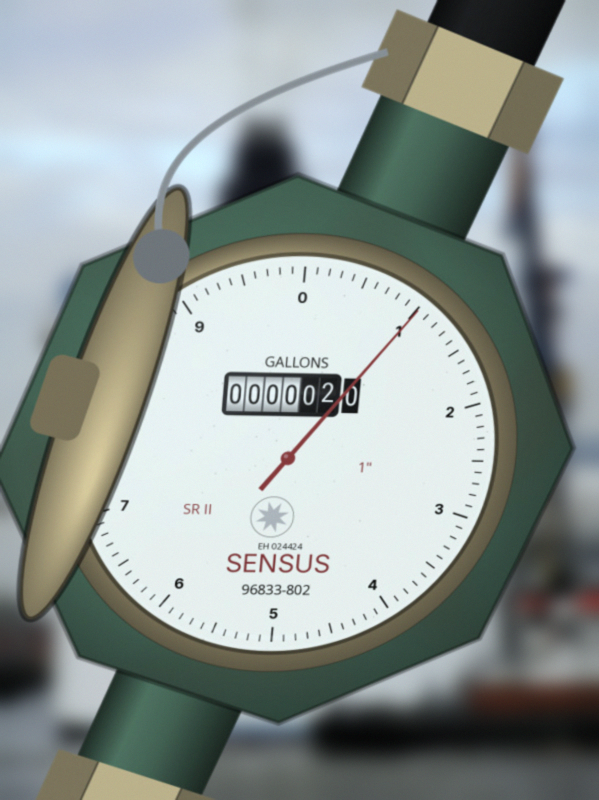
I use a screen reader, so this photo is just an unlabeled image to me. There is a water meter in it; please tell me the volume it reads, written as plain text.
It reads 21.0 gal
